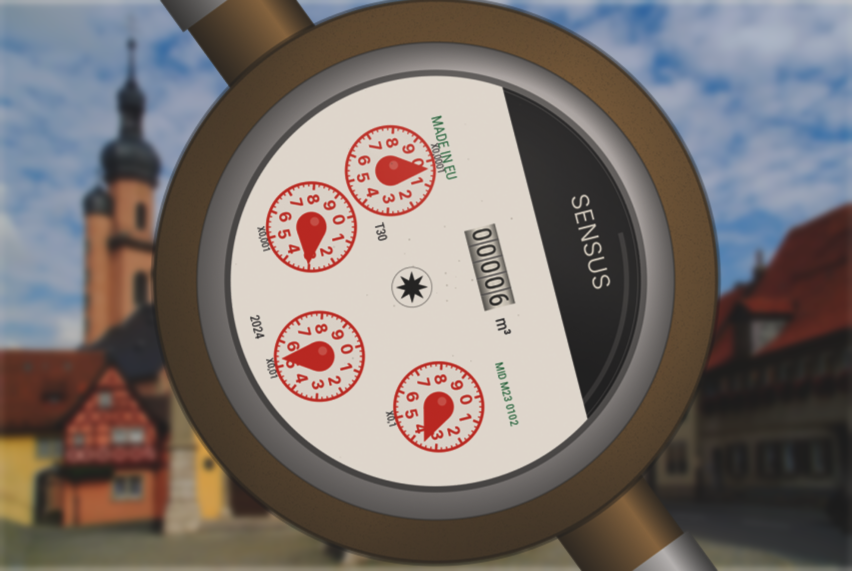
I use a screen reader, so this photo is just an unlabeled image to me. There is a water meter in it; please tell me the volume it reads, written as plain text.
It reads 6.3530 m³
